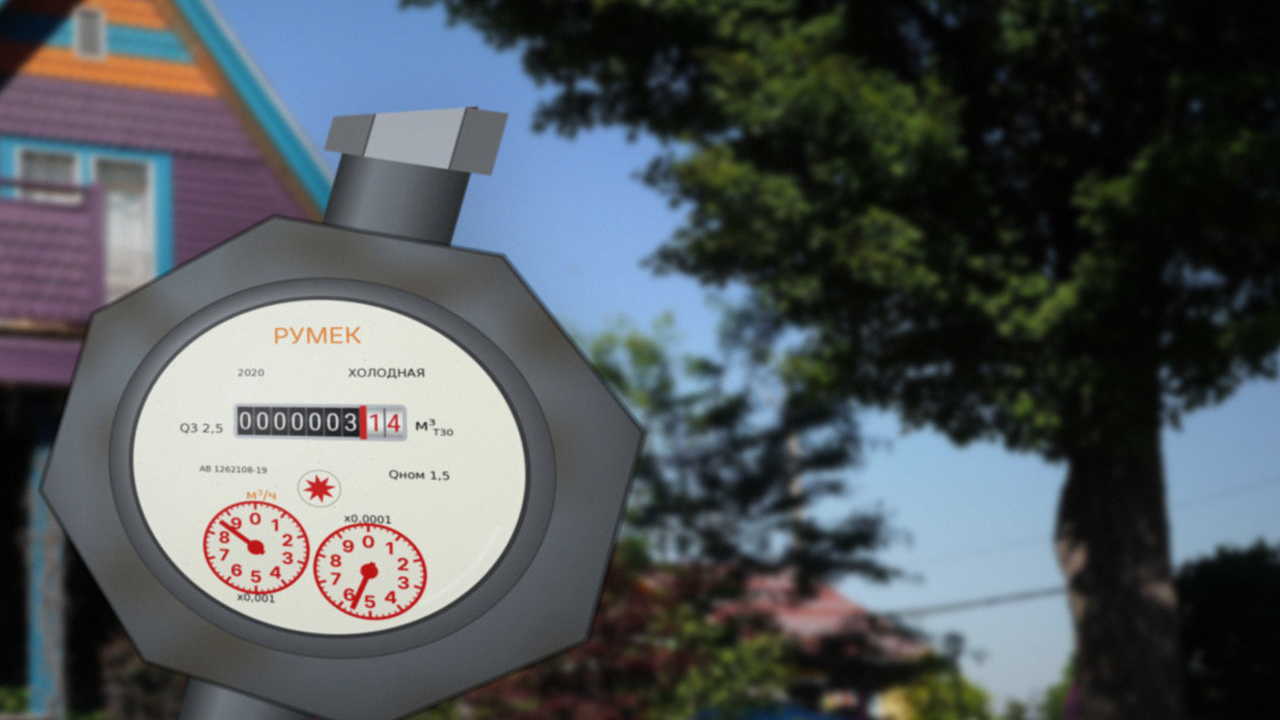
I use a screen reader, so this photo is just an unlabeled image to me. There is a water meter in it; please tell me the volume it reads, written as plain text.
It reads 3.1485 m³
